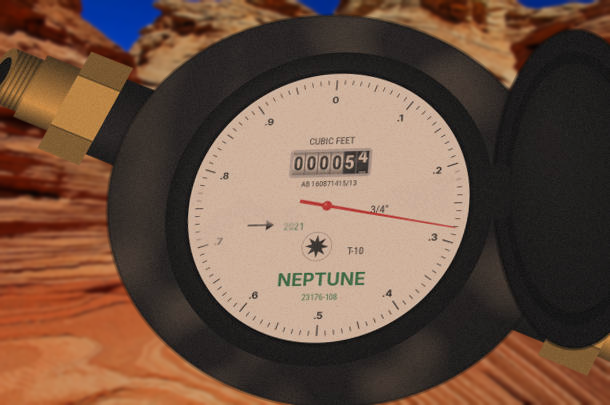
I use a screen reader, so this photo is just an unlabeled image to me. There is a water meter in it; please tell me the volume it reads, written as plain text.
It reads 54.28 ft³
